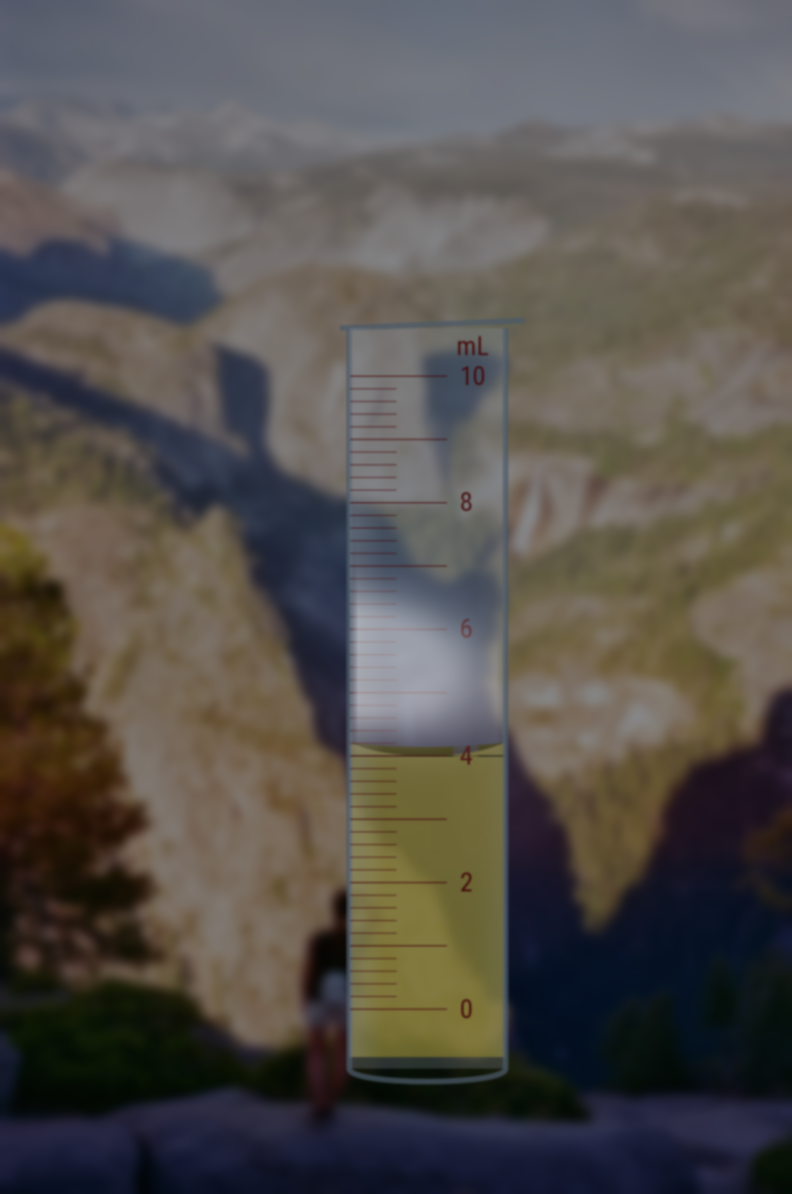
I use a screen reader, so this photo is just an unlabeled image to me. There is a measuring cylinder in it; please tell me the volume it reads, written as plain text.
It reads 4 mL
